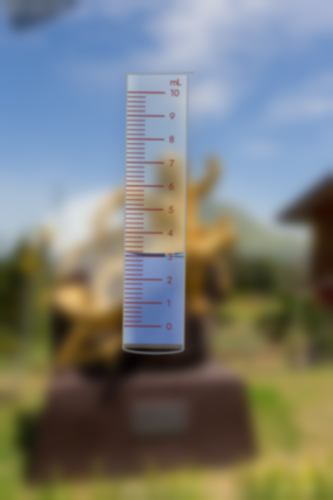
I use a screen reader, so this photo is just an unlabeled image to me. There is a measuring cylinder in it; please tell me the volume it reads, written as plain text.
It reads 3 mL
